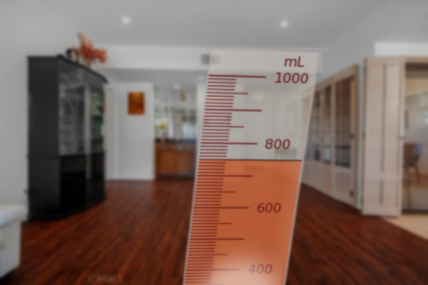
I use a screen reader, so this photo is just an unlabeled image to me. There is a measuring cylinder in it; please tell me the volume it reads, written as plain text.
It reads 750 mL
